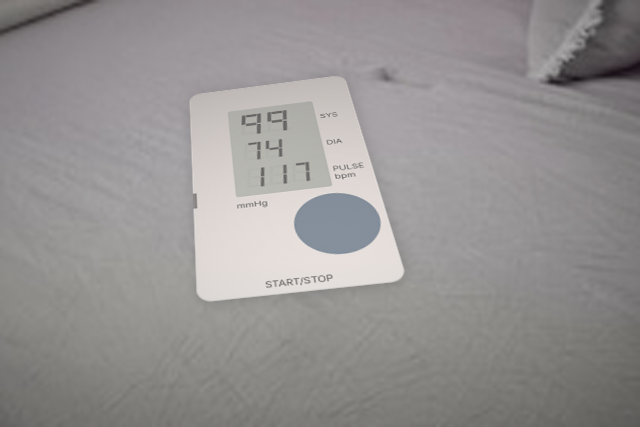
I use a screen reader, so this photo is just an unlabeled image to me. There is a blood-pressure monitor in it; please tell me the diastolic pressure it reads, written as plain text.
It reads 74 mmHg
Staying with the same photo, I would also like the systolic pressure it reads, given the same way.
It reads 99 mmHg
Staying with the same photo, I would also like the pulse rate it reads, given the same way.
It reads 117 bpm
